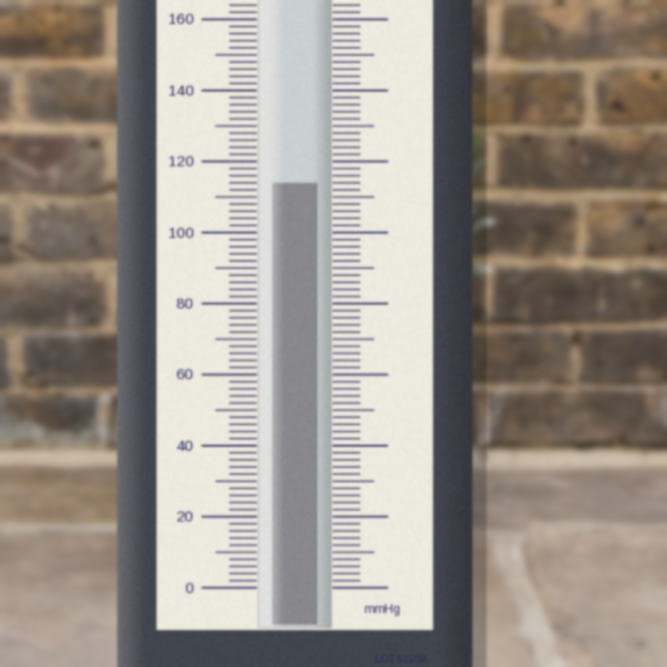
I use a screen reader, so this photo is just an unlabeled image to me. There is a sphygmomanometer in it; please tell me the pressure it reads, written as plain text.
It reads 114 mmHg
